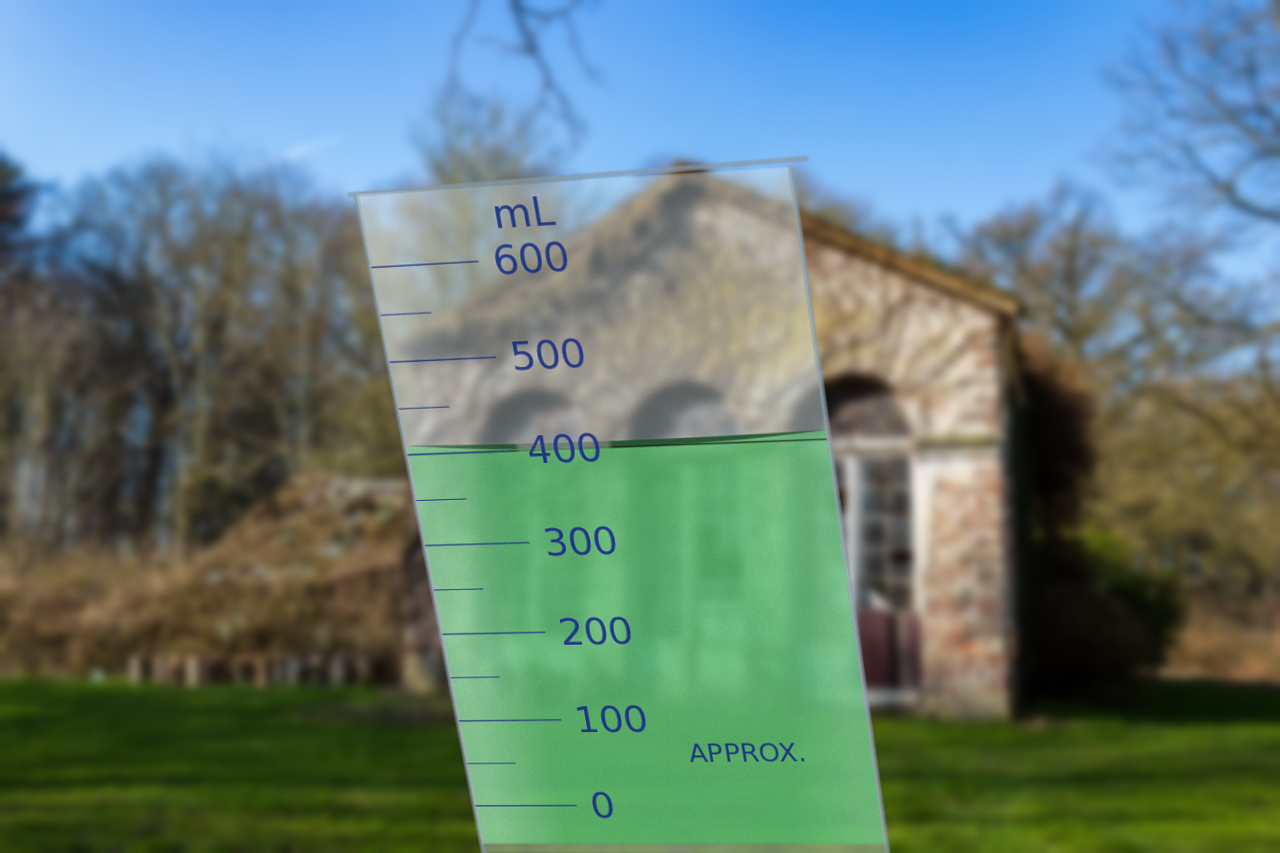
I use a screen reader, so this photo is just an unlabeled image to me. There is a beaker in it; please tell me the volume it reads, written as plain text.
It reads 400 mL
